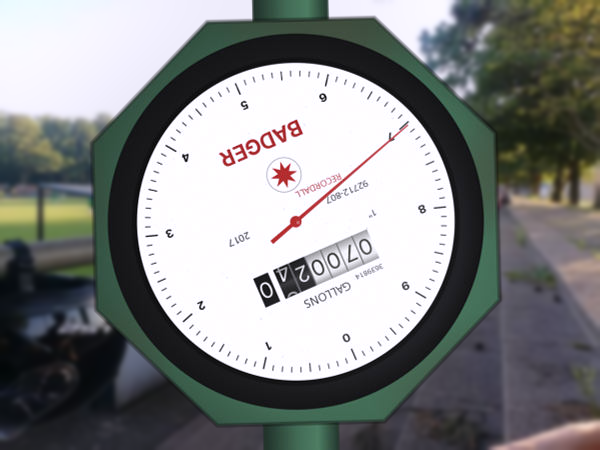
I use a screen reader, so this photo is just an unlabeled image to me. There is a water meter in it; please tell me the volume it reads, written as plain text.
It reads 700237.0 gal
